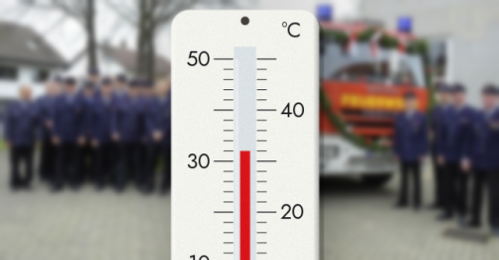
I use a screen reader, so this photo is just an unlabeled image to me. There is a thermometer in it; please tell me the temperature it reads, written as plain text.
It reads 32 °C
